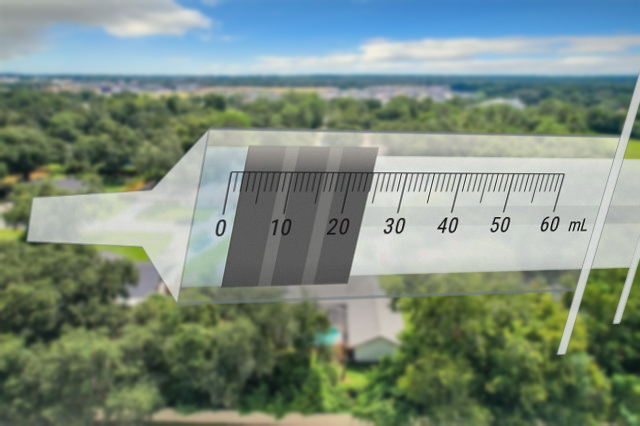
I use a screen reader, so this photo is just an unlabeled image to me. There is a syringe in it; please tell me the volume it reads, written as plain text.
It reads 2 mL
